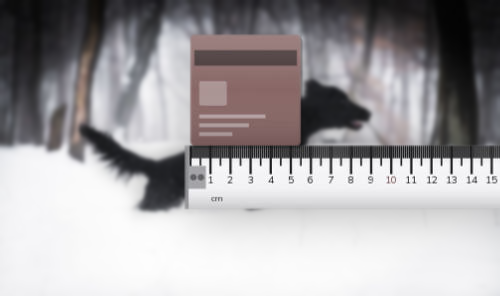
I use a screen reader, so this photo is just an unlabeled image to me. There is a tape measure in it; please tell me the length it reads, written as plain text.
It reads 5.5 cm
